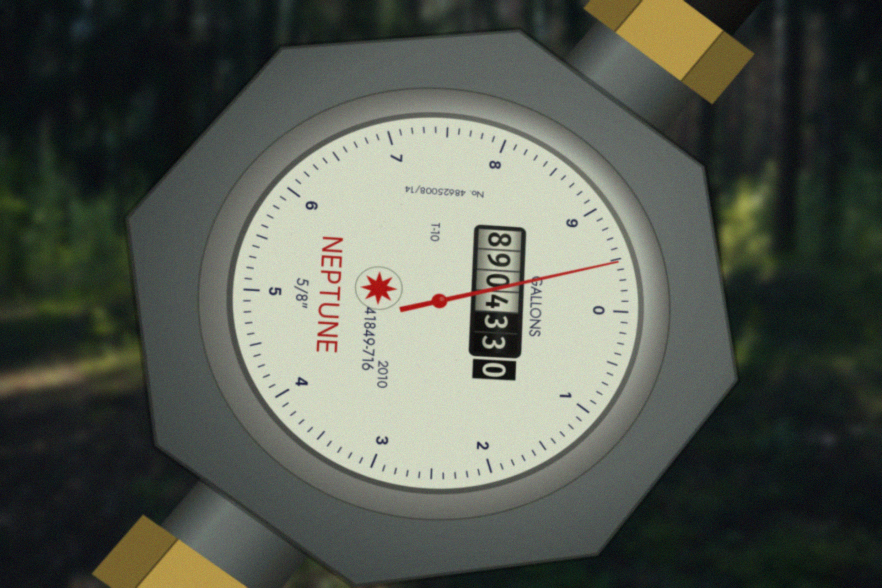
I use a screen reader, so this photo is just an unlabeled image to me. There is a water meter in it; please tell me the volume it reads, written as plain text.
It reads 8904329.5 gal
